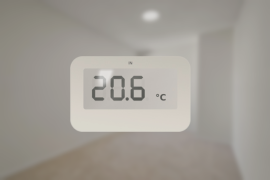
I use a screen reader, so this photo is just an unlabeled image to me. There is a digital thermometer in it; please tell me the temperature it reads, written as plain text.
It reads 20.6 °C
